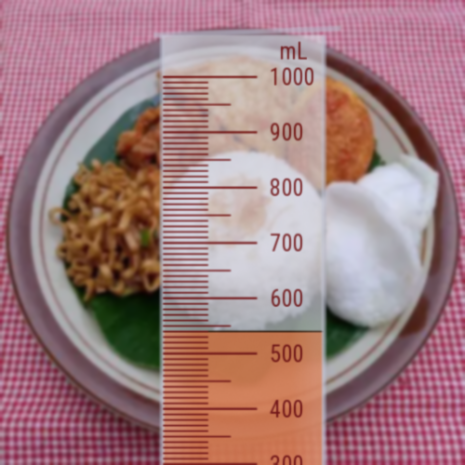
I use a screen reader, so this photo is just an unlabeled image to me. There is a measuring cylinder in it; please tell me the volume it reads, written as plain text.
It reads 540 mL
